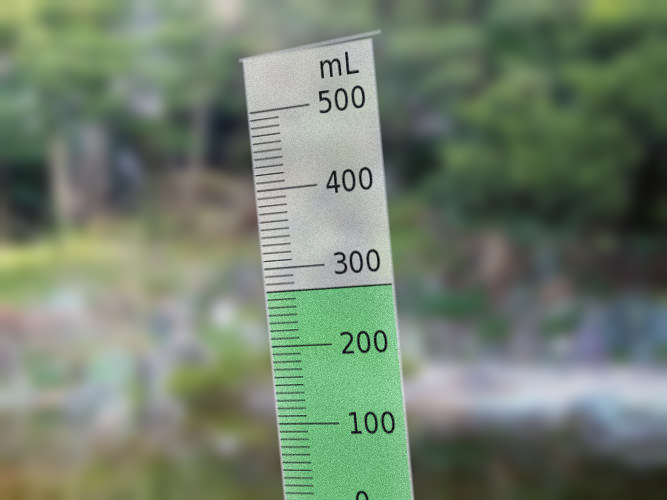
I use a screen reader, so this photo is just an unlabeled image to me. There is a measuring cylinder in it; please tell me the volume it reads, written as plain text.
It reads 270 mL
